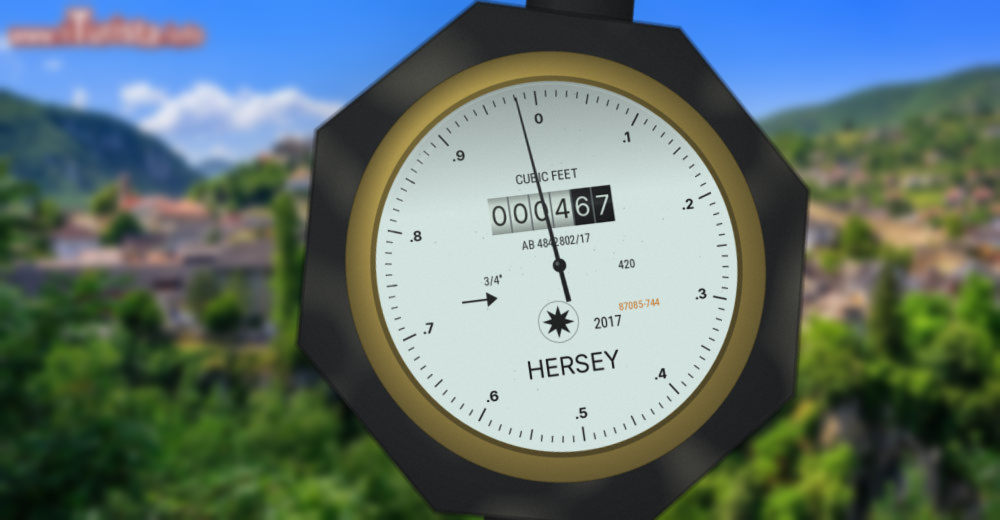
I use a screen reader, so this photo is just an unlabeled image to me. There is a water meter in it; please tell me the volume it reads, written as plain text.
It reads 466.98 ft³
